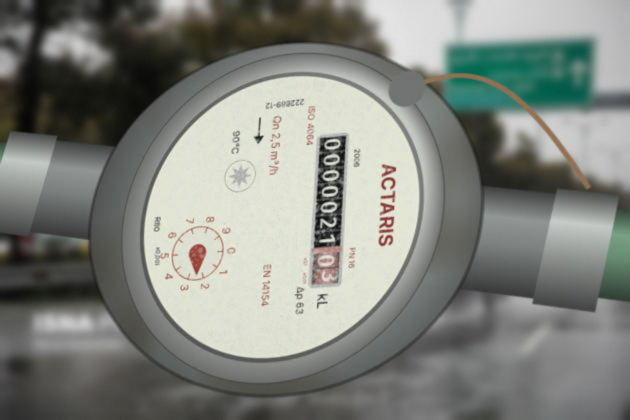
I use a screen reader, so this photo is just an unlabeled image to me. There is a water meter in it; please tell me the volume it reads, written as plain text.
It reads 21.032 kL
